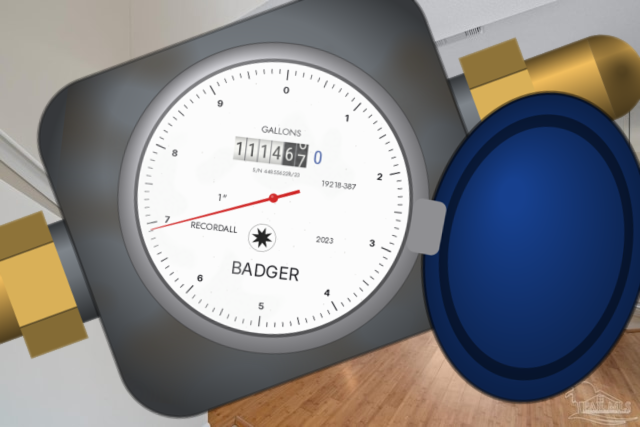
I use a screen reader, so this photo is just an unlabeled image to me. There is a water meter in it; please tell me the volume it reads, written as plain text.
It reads 1114666.9 gal
